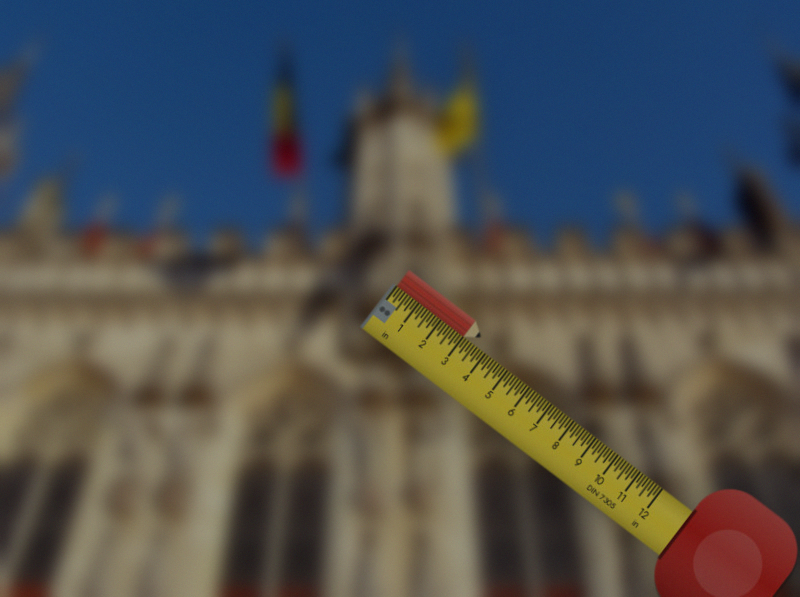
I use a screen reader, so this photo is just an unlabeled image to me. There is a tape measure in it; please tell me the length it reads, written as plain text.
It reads 3.5 in
